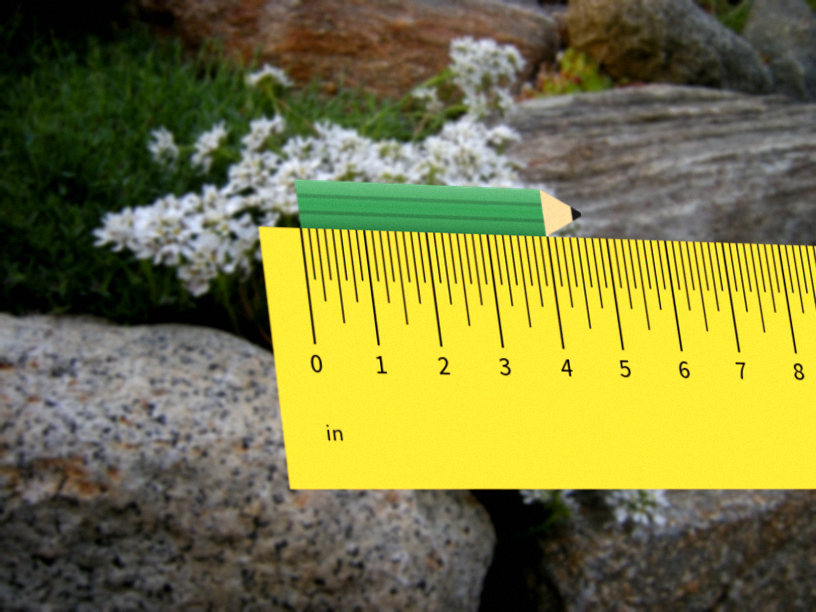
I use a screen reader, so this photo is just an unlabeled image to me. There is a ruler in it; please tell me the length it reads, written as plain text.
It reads 4.625 in
